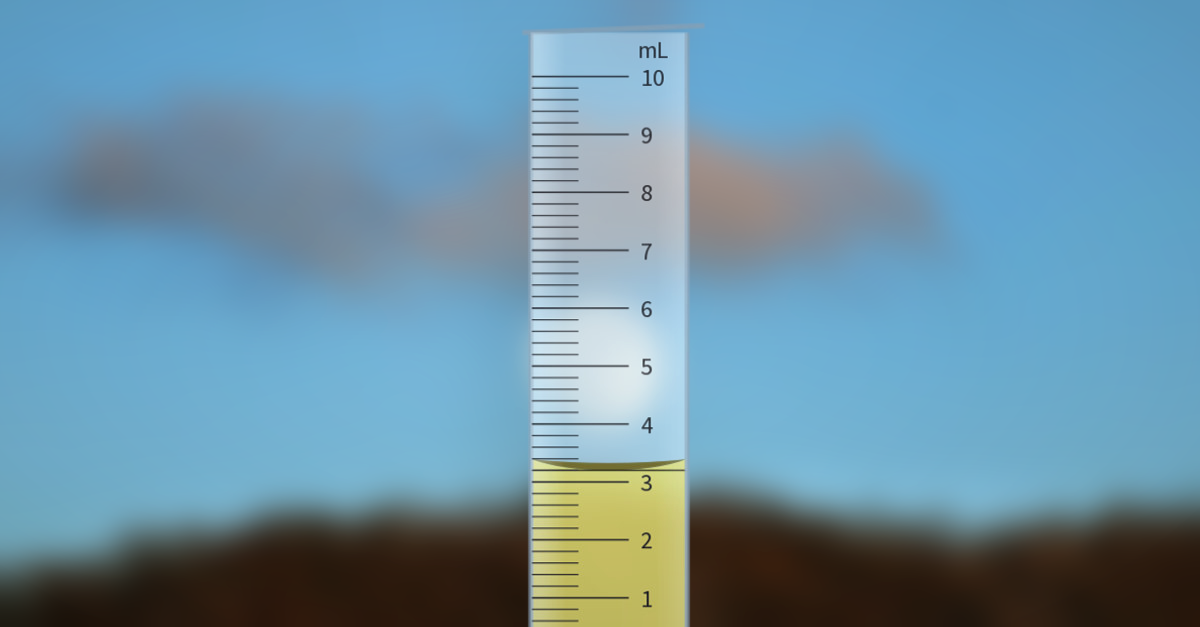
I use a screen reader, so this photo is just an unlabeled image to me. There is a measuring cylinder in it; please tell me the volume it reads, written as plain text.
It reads 3.2 mL
